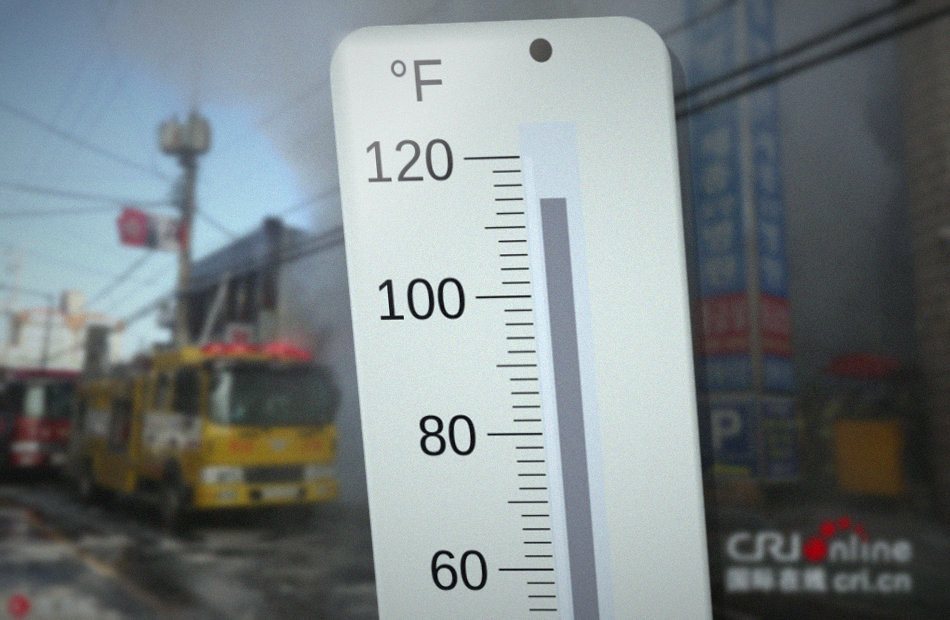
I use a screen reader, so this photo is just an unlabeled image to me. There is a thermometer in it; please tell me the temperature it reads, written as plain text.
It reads 114 °F
